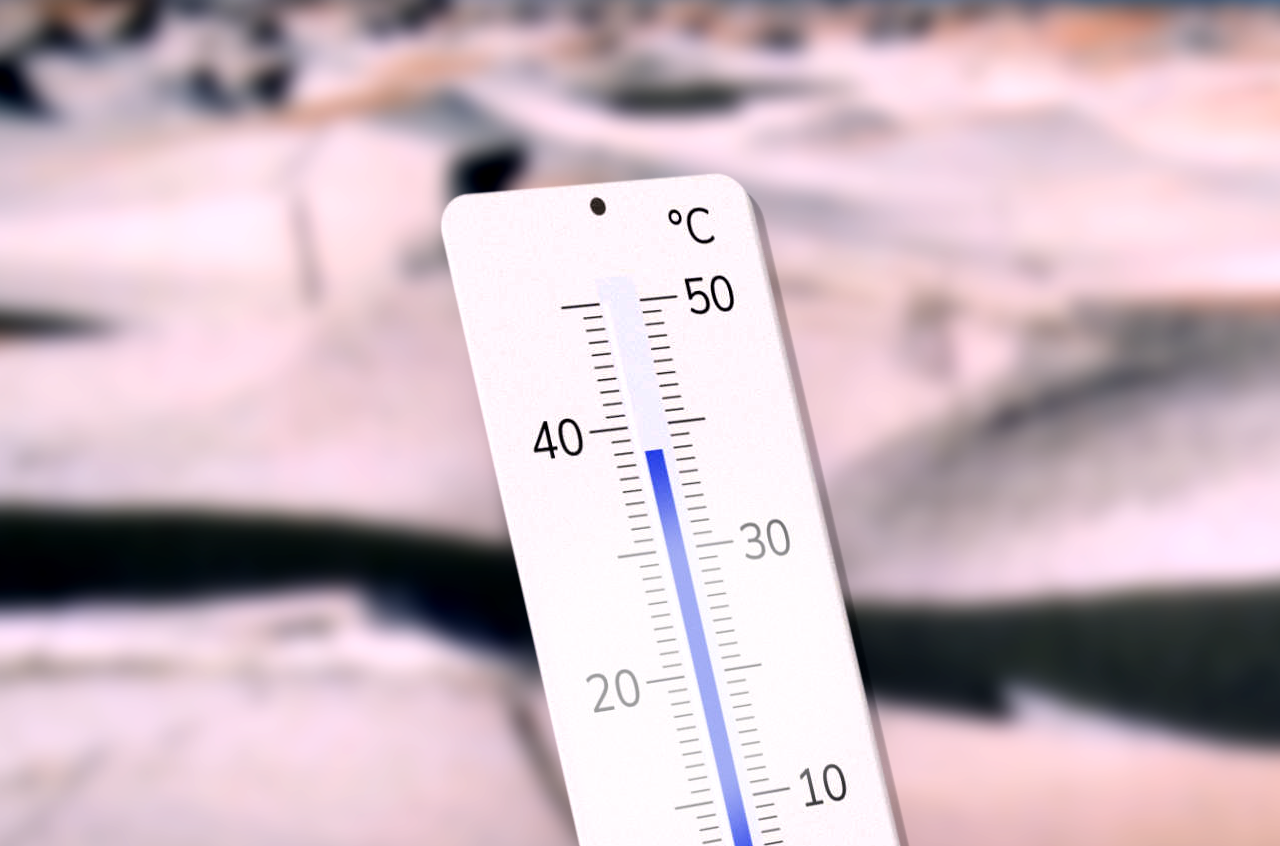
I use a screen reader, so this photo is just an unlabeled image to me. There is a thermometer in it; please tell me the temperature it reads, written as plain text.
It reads 38 °C
